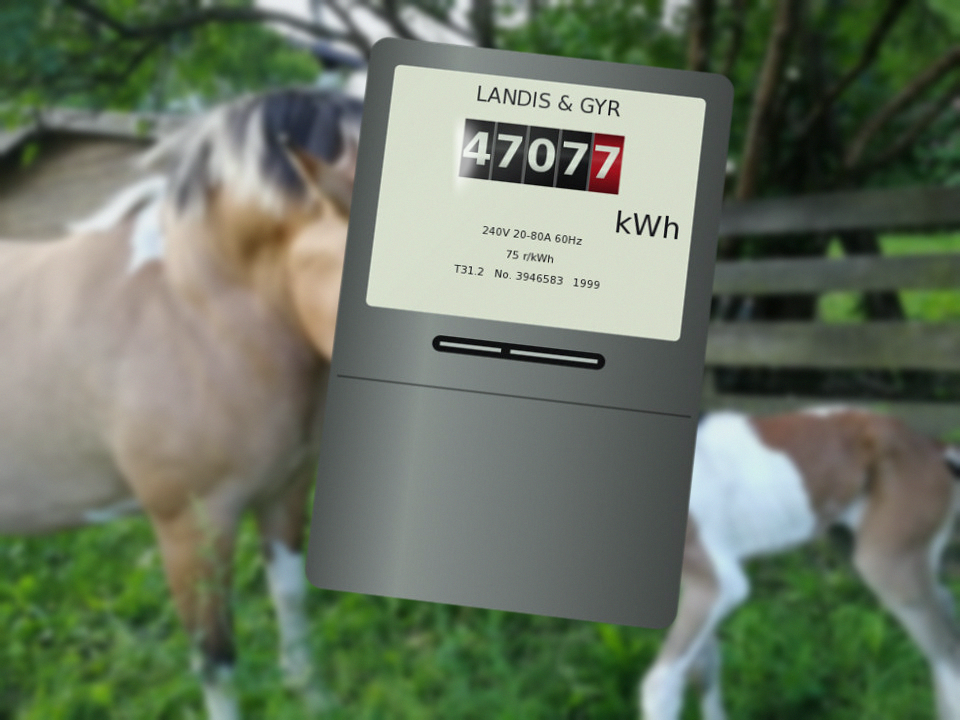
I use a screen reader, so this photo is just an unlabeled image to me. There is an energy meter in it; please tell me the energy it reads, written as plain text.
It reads 4707.7 kWh
